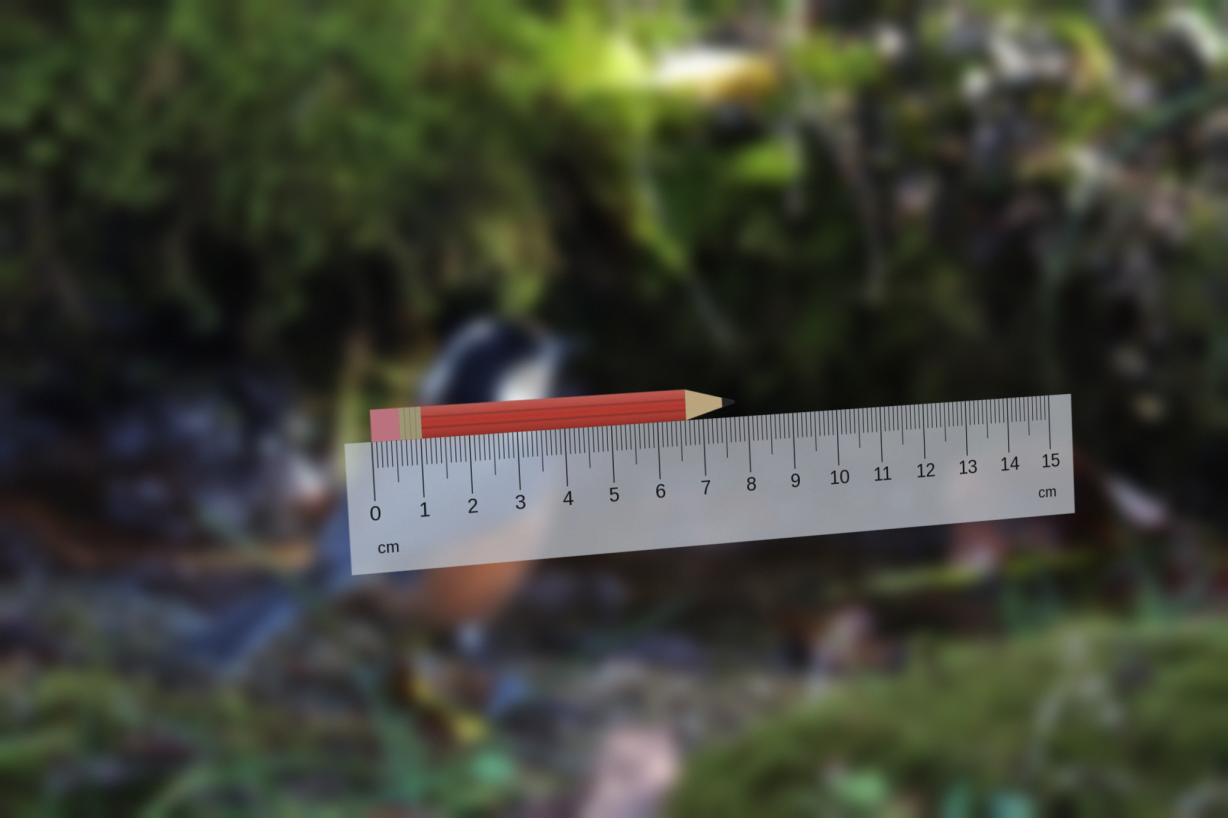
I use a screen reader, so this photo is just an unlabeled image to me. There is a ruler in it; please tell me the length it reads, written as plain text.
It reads 7.7 cm
